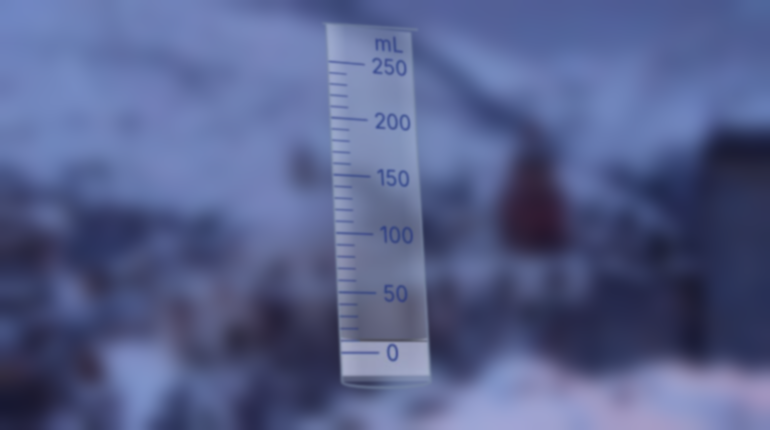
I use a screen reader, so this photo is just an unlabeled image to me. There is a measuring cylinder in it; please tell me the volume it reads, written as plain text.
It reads 10 mL
